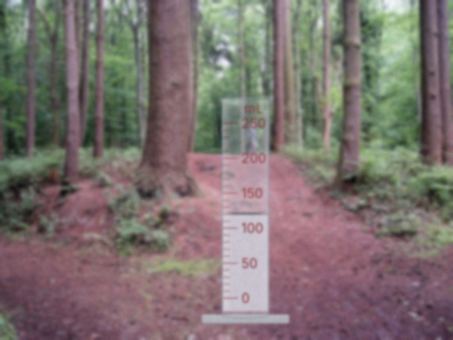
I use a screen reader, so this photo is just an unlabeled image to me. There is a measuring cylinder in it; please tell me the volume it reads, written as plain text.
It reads 120 mL
